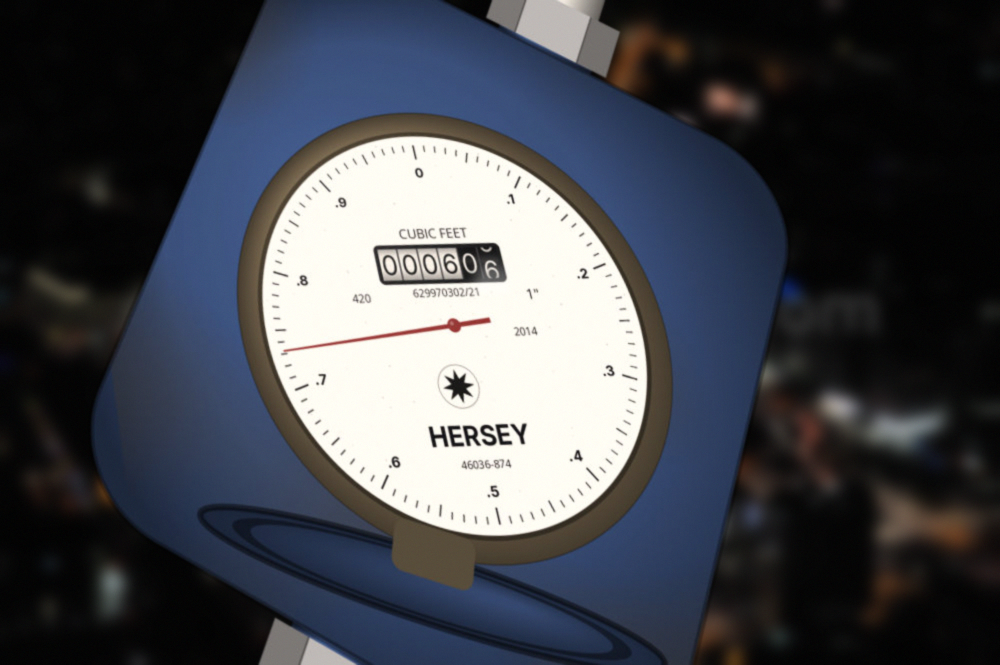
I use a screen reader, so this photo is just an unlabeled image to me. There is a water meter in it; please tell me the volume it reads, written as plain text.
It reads 605.73 ft³
